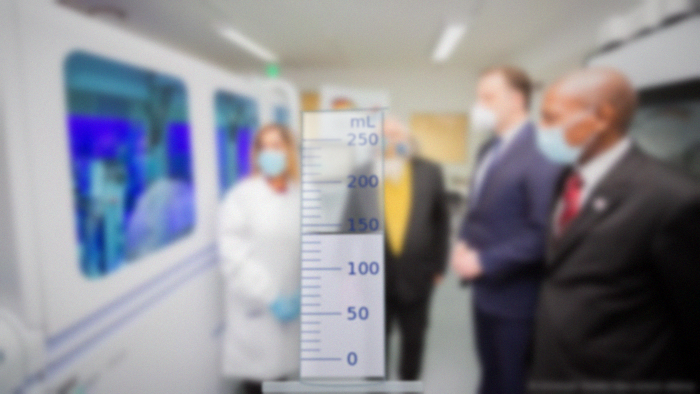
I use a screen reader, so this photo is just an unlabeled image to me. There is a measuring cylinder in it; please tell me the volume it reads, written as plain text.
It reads 140 mL
